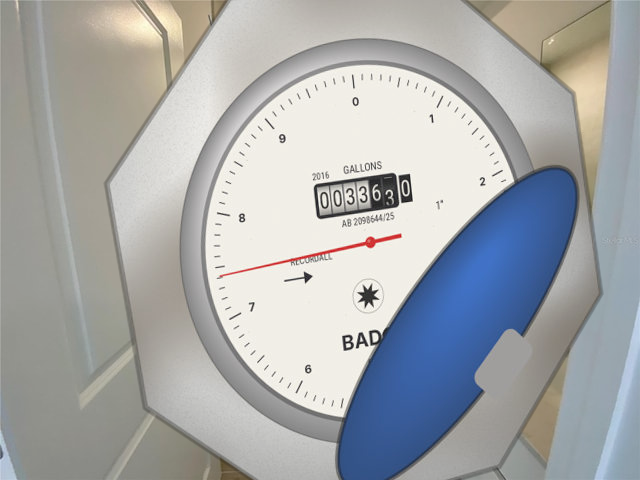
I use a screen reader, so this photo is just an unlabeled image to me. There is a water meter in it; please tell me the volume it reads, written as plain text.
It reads 33627.4 gal
